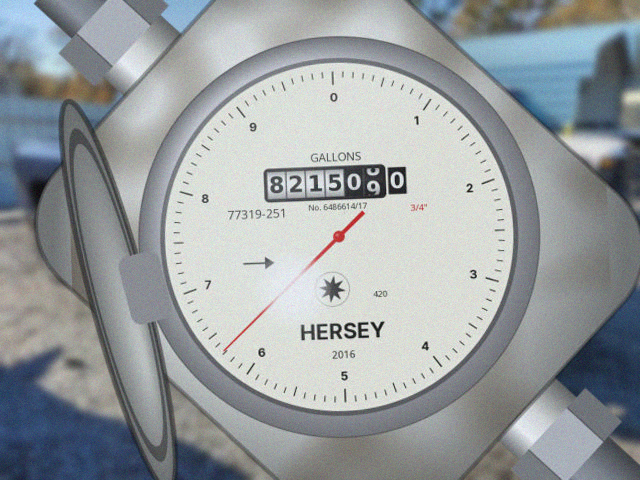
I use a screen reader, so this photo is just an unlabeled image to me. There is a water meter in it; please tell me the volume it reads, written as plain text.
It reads 8215086.3 gal
